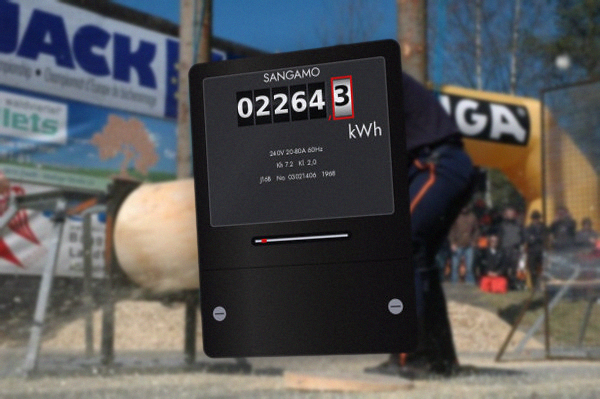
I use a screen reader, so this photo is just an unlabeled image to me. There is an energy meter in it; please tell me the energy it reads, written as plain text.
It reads 2264.3 kWh
